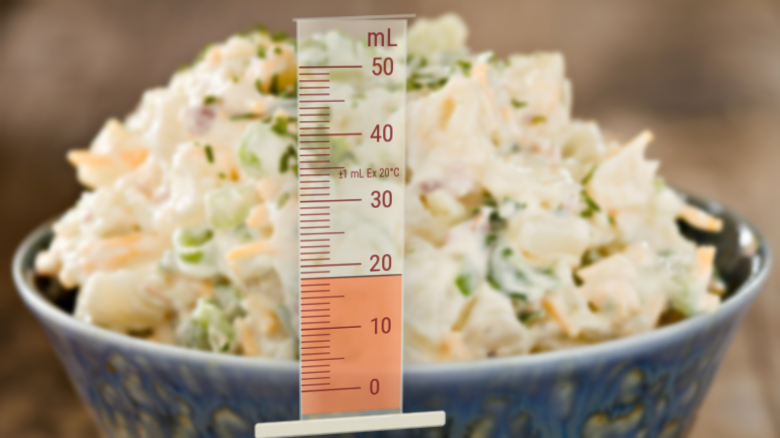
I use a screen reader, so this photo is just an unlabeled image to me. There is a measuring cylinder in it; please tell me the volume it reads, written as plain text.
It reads 18 mL
